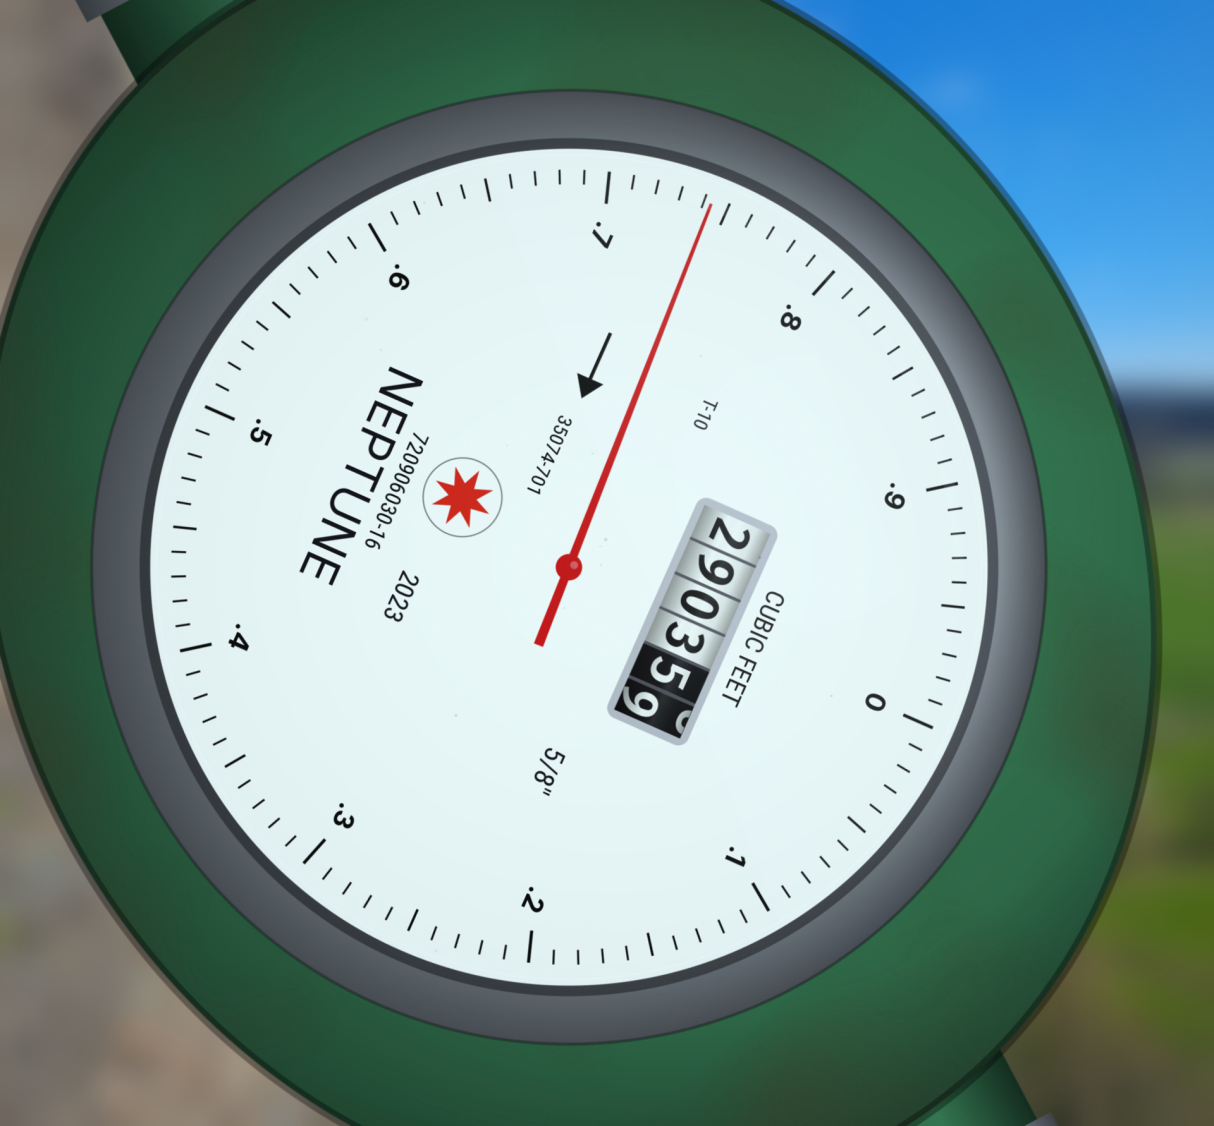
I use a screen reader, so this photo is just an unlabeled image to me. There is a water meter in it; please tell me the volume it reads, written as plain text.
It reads 290358.74 ft³
